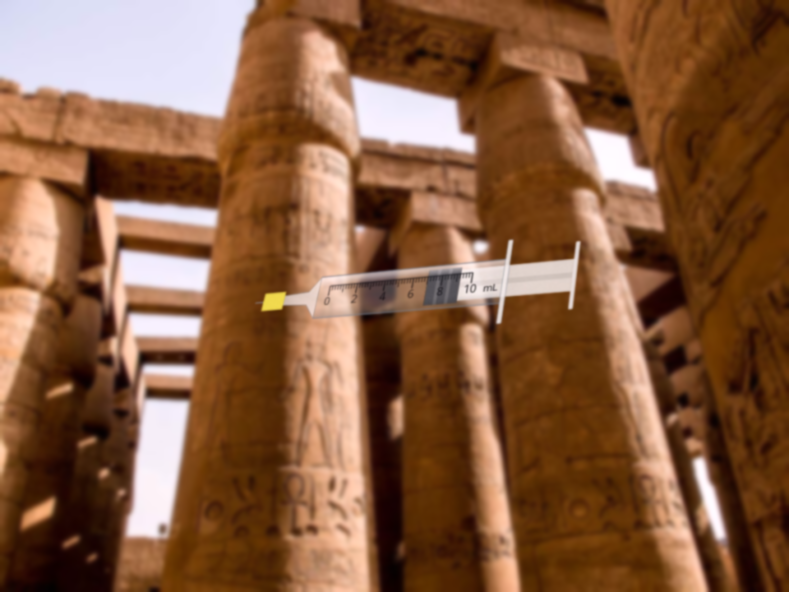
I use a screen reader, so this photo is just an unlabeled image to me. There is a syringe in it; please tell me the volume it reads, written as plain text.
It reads 7 mL
